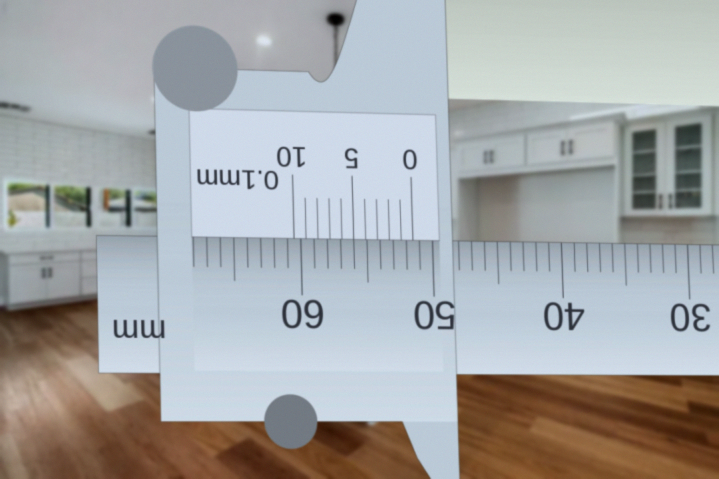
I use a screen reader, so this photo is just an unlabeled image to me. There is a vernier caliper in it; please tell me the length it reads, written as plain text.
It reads 51.5 mm
